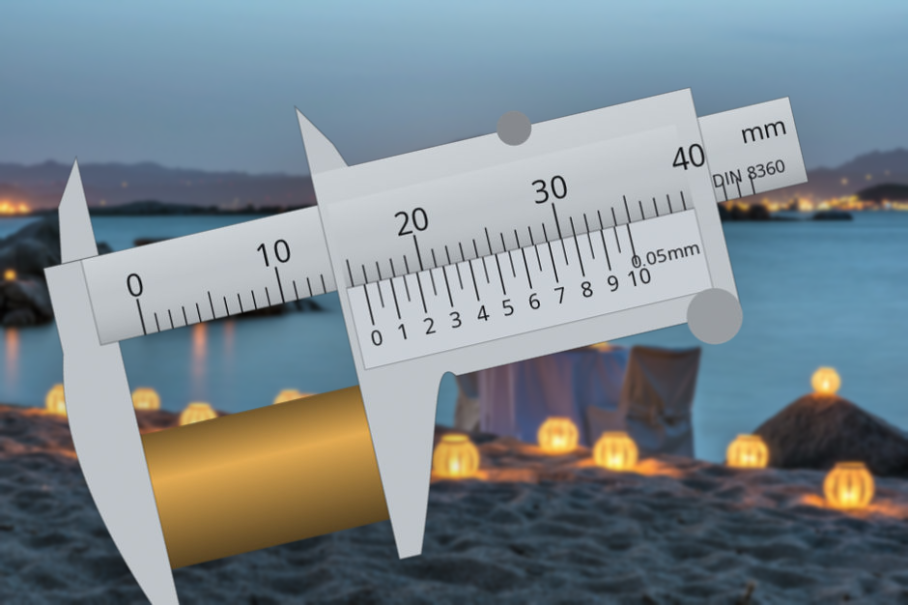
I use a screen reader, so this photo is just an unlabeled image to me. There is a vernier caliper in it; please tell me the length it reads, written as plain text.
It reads 15.8 mm
